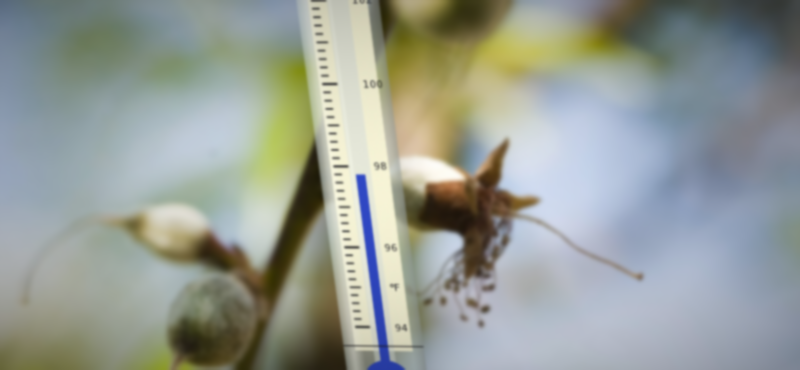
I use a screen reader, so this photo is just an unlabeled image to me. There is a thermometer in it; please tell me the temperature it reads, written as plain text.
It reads 97.8 °F
